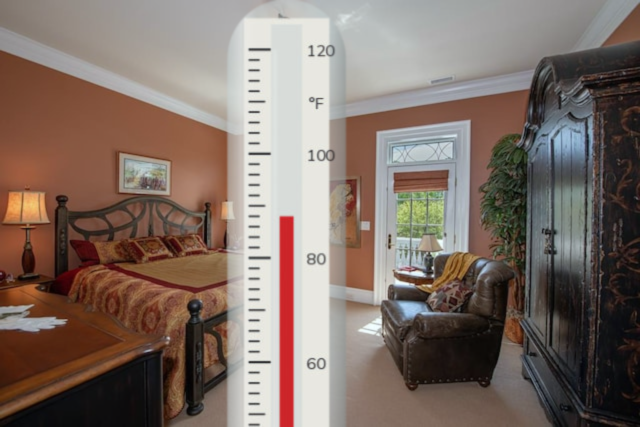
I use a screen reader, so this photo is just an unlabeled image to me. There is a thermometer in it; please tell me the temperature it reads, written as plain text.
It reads 88 °F
